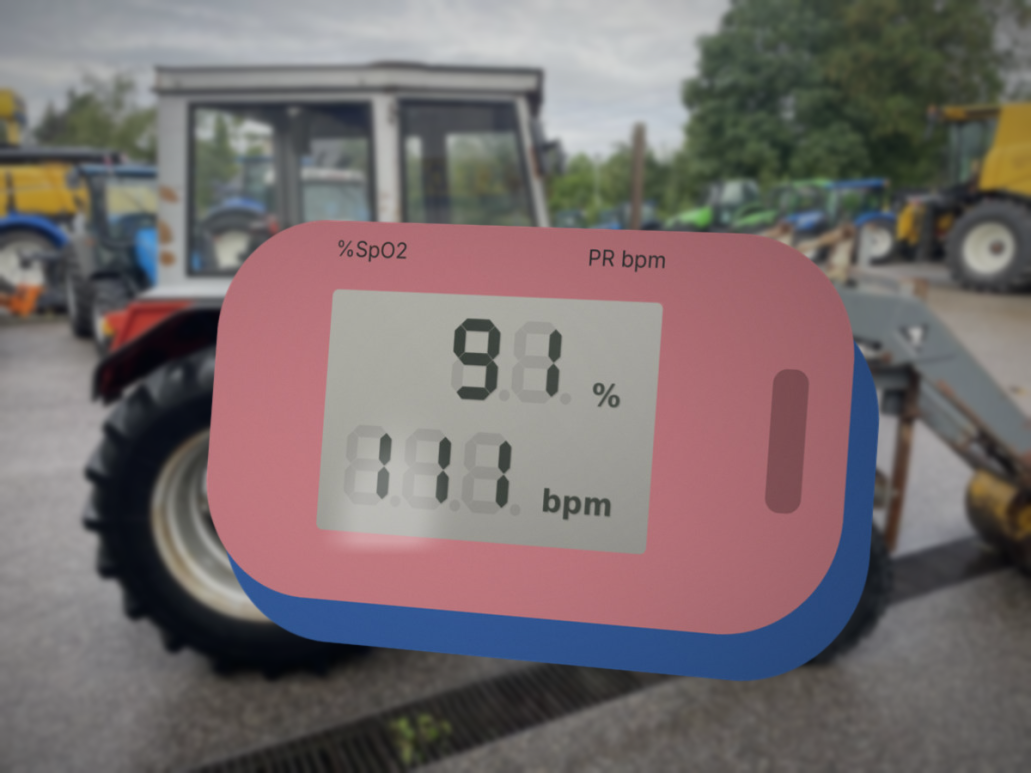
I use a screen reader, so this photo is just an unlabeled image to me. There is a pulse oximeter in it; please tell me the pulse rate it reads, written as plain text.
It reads 111 bpm
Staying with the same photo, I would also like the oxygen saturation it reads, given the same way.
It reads 91 %
